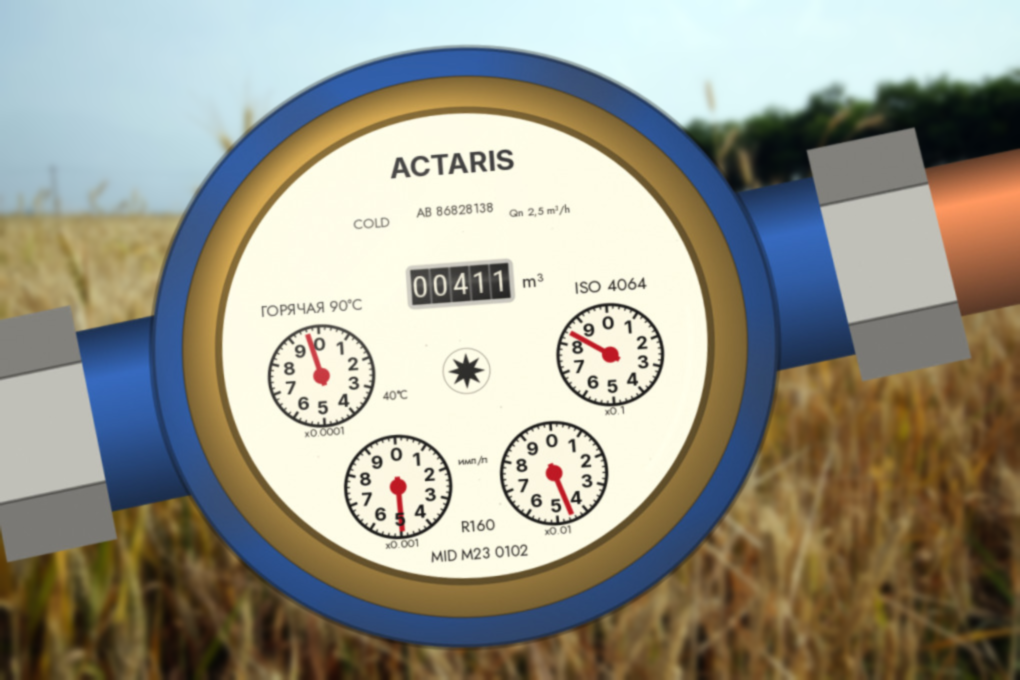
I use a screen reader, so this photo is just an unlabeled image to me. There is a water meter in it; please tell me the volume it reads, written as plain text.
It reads 411.8449 m³
